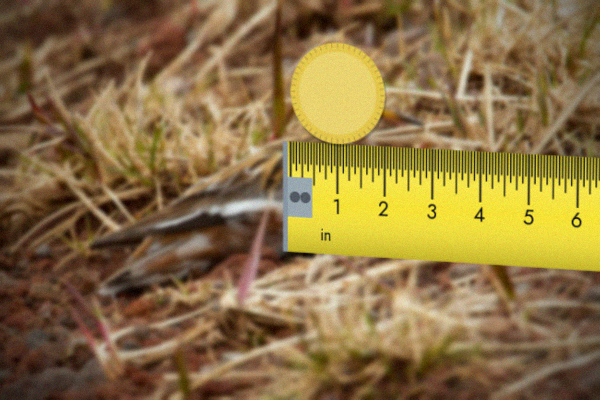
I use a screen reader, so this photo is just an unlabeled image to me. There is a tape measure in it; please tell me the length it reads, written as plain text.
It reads 2 in
